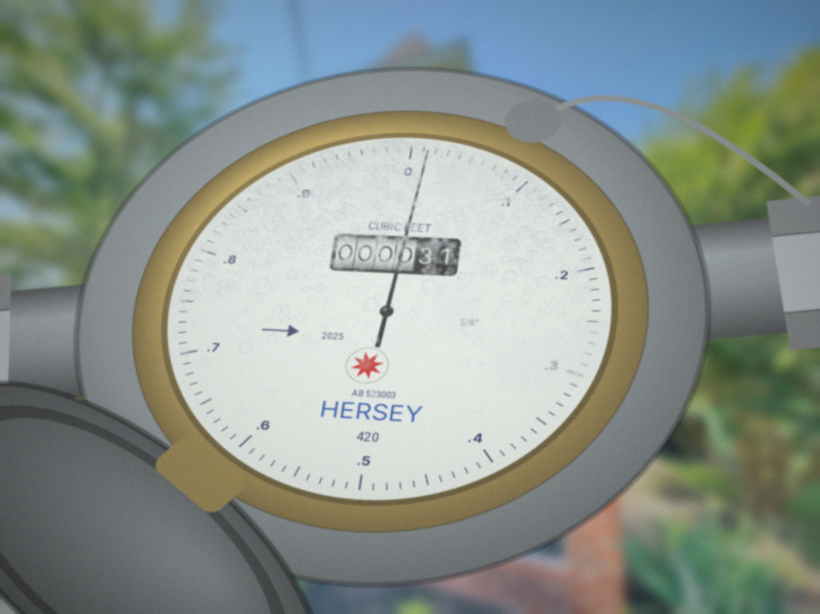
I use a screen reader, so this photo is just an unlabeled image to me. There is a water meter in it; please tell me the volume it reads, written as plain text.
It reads 31.01 ft³
